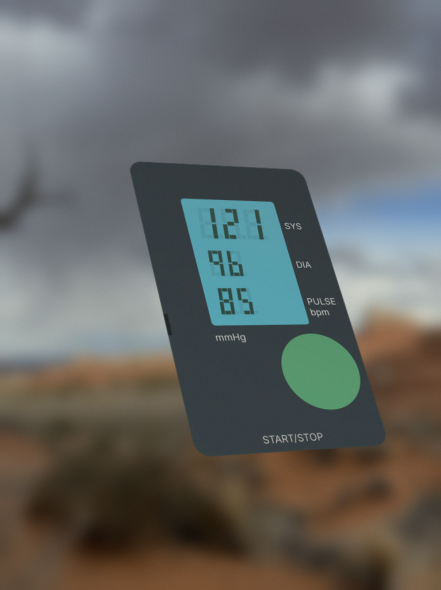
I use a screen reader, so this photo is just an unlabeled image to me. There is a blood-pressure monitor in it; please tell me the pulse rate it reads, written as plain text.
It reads 85 bpm
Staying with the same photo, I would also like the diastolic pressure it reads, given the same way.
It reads 96 mmHg
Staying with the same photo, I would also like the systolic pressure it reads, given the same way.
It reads 121 mmHg
